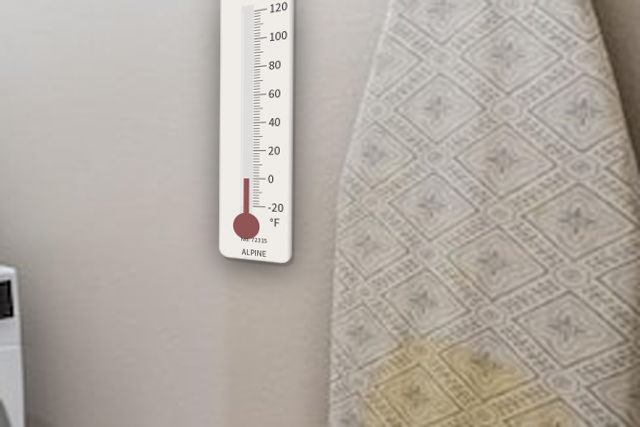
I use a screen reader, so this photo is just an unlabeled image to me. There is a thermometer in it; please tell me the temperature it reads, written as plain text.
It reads 0 °F
